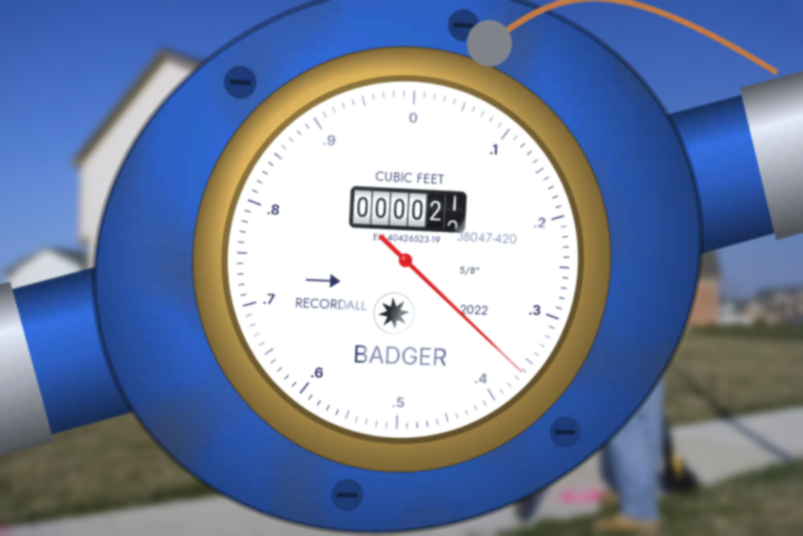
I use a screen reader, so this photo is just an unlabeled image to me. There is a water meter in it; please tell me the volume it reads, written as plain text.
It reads 21.36 ft³
